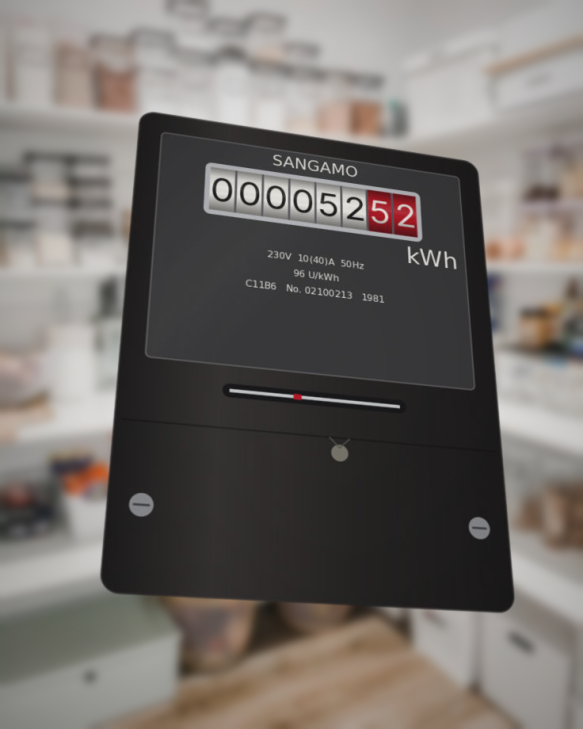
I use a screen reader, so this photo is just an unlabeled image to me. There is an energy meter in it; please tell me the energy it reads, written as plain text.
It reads 52.52 kWh
